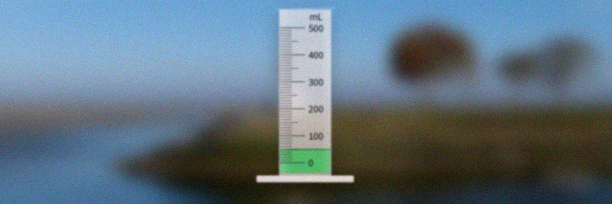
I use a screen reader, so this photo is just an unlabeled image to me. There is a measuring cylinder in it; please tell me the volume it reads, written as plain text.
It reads 50 mL
